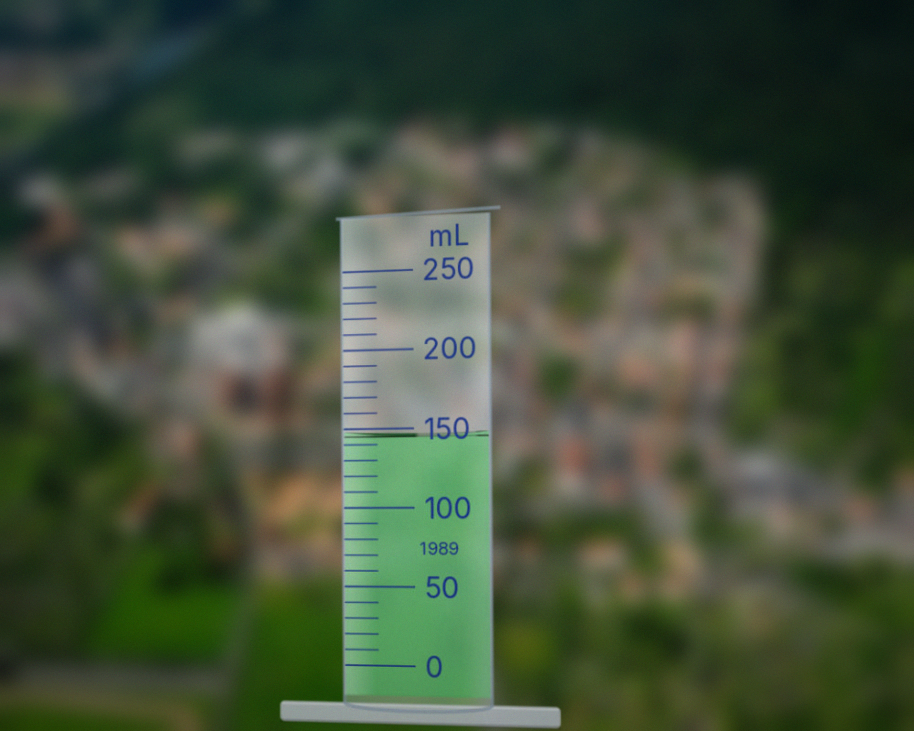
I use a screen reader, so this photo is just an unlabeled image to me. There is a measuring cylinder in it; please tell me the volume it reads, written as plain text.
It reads 145 mL
